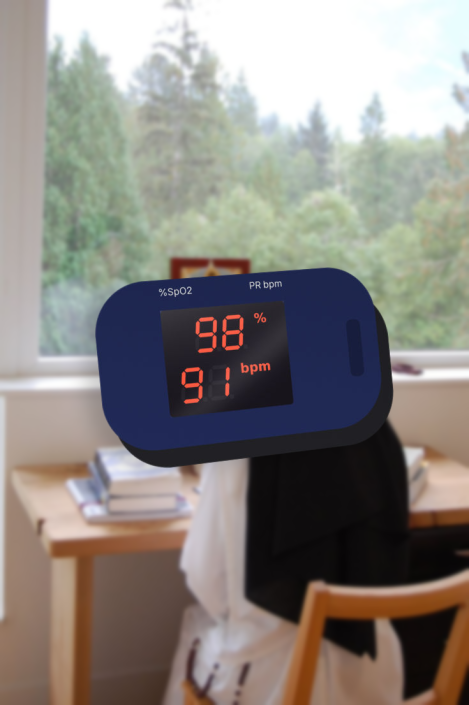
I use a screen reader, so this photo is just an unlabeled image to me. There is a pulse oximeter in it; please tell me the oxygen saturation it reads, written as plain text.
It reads 98 %
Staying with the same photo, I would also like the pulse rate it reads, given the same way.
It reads 91 bpm
